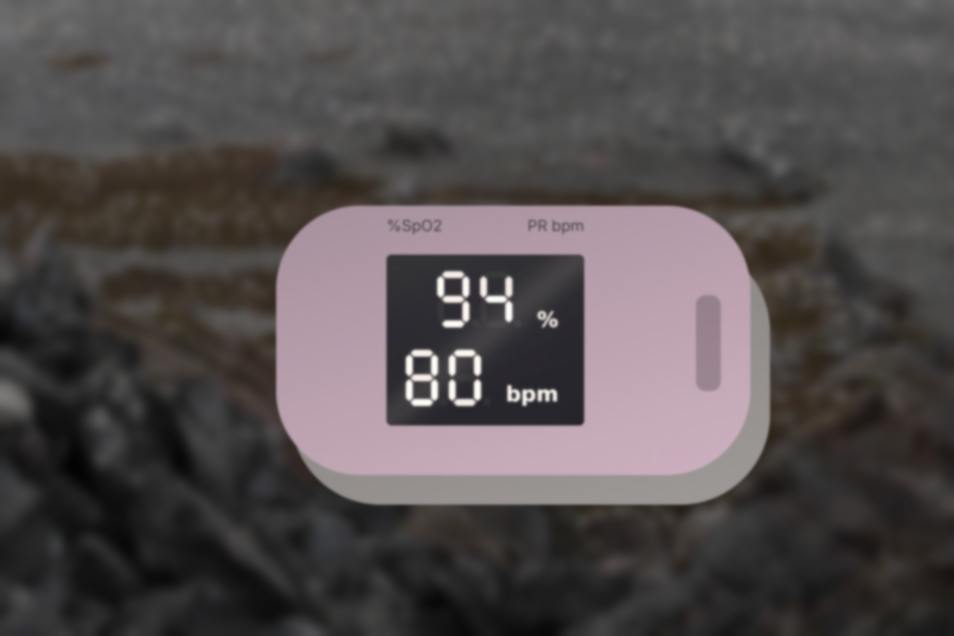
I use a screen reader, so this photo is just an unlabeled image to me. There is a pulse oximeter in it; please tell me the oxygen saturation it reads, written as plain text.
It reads 94 %
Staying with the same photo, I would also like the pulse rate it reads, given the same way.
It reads 80 bpm
